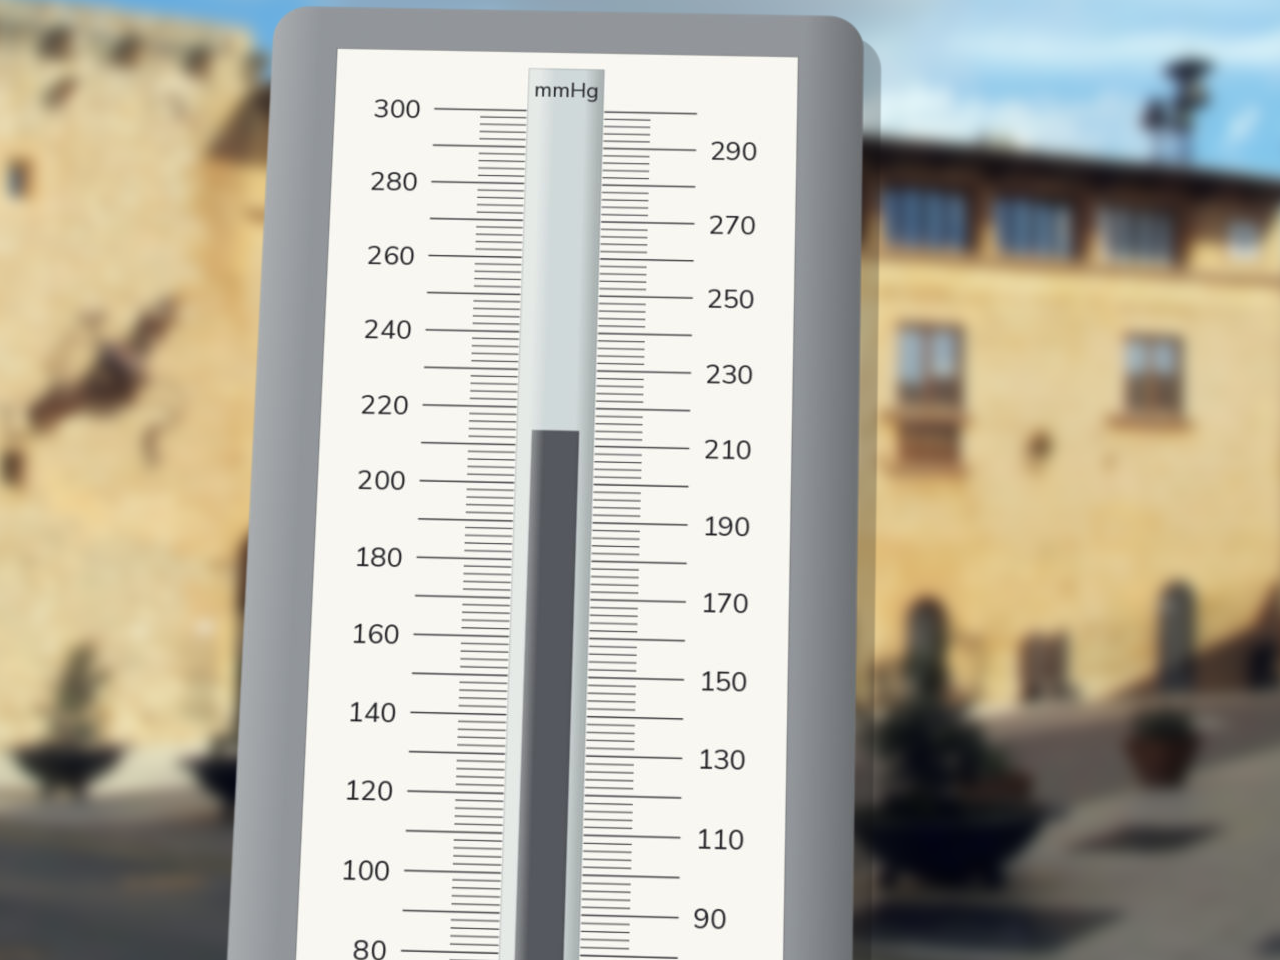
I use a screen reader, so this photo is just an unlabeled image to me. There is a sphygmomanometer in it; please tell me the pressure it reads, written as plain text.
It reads 214 mmHg
